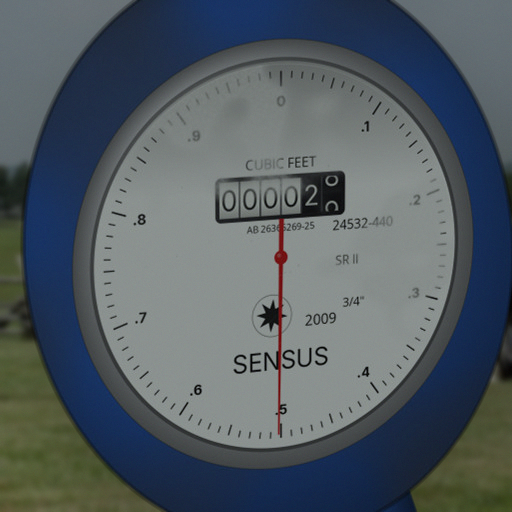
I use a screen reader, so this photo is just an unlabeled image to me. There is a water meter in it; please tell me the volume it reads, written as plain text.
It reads 28.50 ft³
